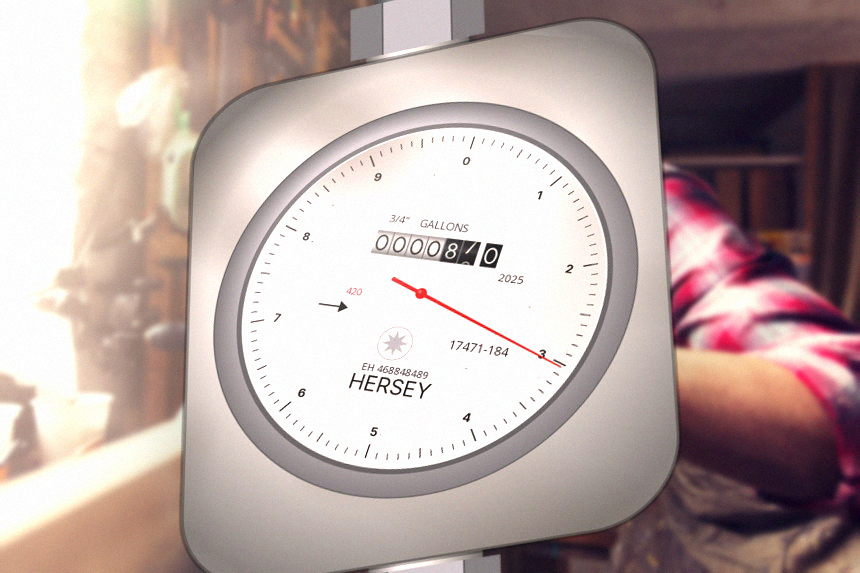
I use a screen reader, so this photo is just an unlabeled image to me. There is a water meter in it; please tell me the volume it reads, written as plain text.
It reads 873.0 gal
